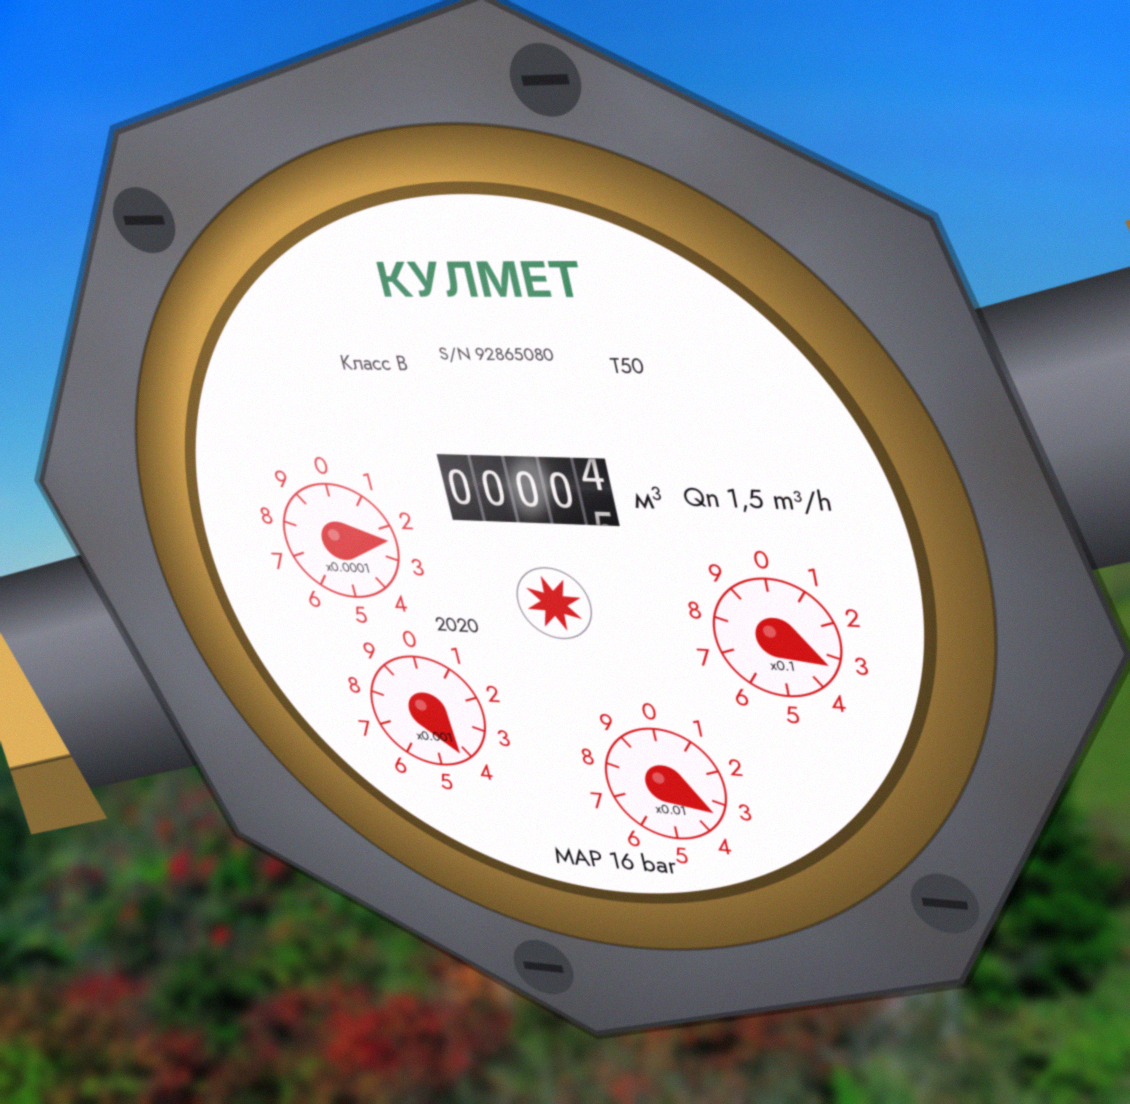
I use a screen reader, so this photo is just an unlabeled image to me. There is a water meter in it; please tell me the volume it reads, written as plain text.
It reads 4.3342 m³
